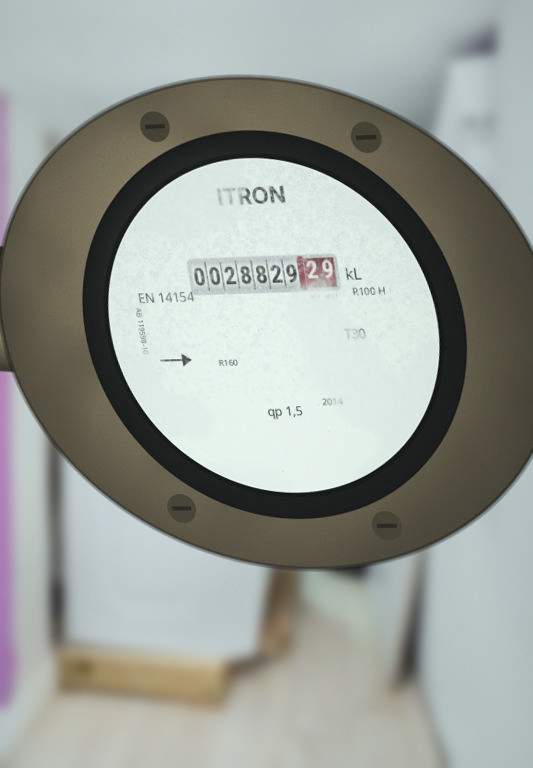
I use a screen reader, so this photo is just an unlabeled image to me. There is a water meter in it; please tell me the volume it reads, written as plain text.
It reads 28829.29 kL
